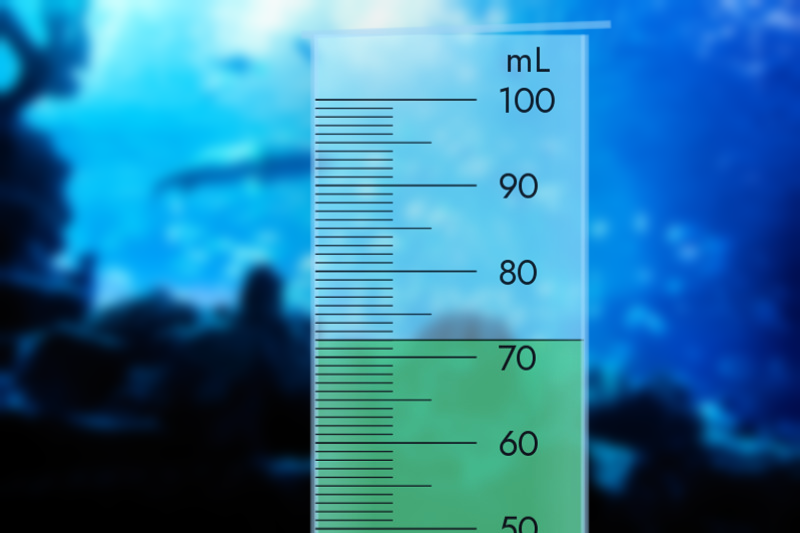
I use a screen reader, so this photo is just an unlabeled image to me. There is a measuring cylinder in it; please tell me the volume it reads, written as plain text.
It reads 72 mL
